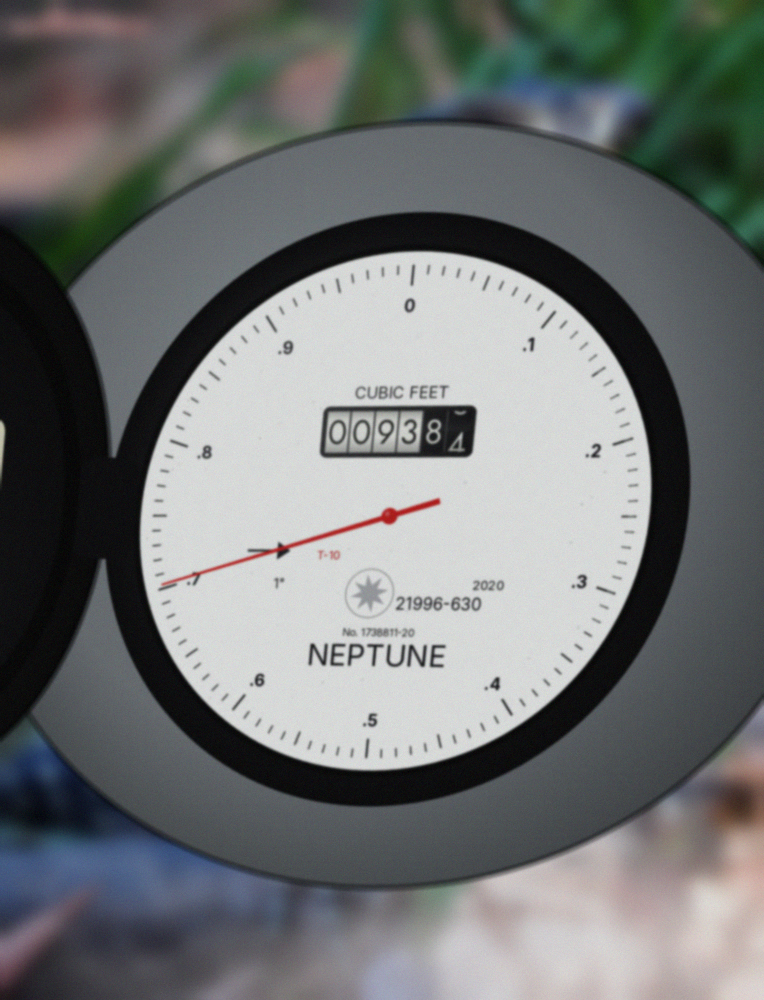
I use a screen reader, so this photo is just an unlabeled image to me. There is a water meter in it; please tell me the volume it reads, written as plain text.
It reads 9383.70 ft³
